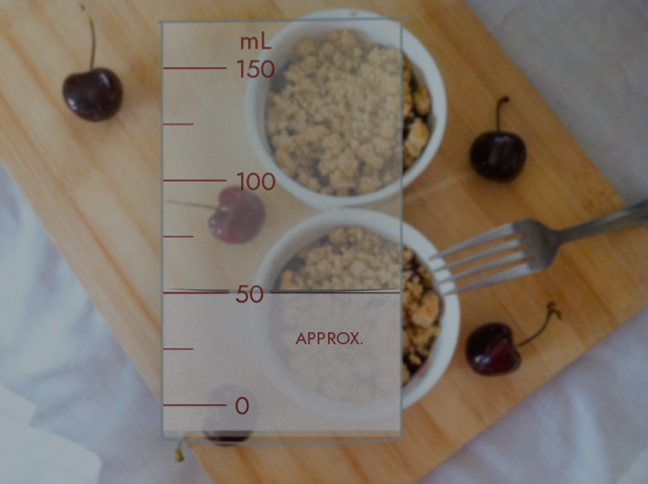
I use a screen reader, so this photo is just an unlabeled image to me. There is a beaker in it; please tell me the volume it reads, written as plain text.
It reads 50 mL
